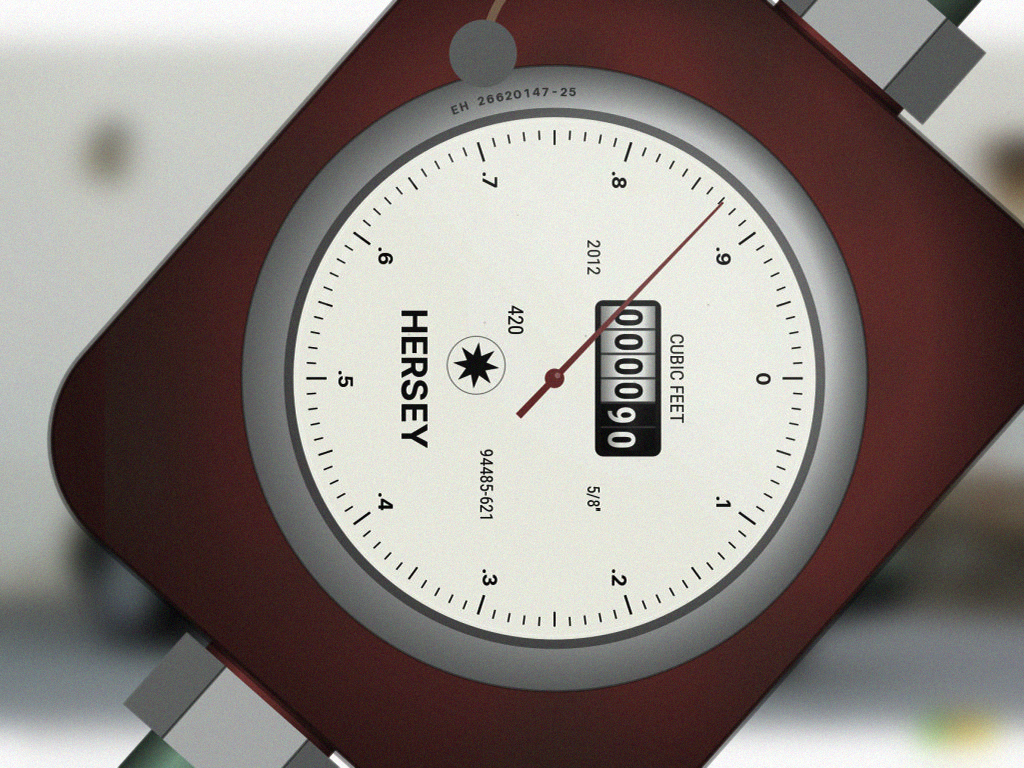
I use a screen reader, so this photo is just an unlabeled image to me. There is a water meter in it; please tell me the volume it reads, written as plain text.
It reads 89.87 ft³
